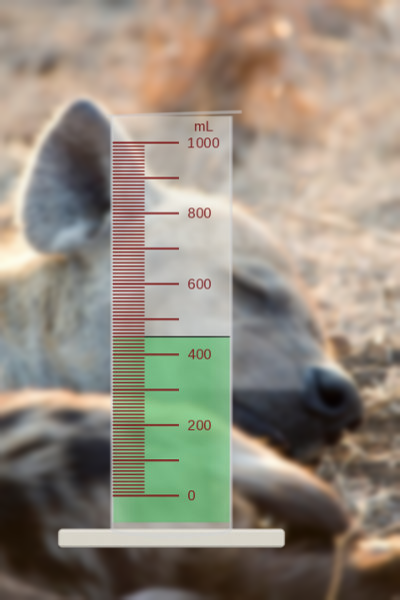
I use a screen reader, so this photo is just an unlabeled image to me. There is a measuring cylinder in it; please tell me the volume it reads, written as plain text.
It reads 450 mL
